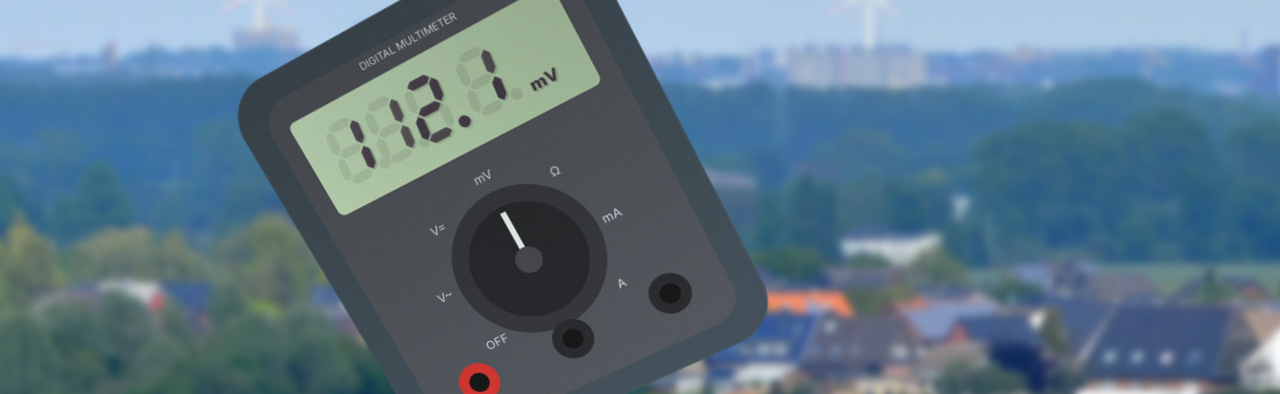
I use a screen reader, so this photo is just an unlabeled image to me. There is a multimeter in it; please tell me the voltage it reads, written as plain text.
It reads 112.1 mV
